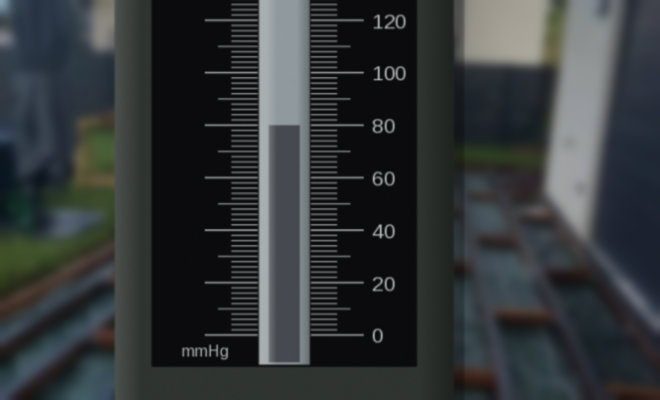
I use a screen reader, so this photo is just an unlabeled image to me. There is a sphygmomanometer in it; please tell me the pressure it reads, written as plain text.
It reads 80 mmHg
